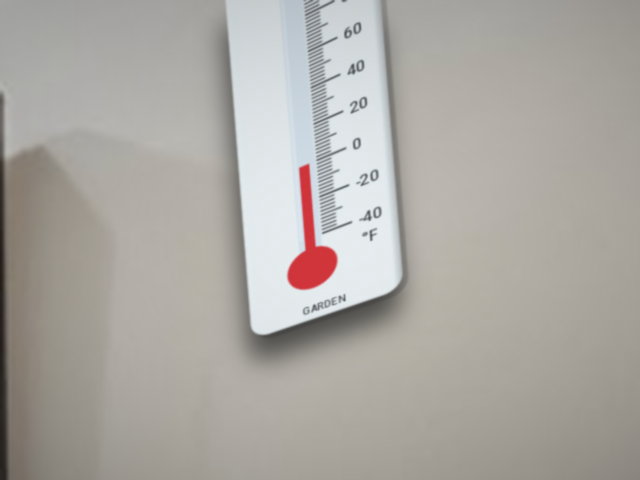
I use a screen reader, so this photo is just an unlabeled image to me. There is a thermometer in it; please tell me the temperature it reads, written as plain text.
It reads 0 °F
